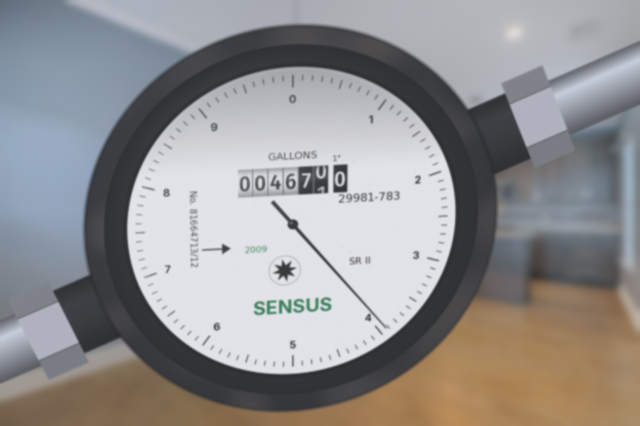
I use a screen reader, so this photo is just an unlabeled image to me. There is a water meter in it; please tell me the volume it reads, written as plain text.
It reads 46703.9 gal
